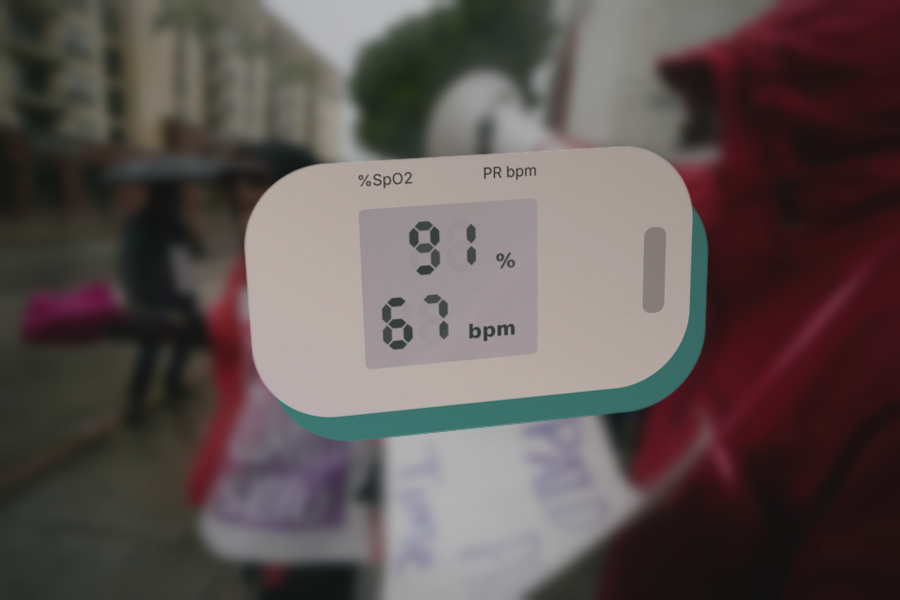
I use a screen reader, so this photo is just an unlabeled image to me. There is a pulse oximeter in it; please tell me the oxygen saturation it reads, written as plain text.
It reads 91 %
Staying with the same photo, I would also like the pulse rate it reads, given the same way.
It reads 67 bpm
